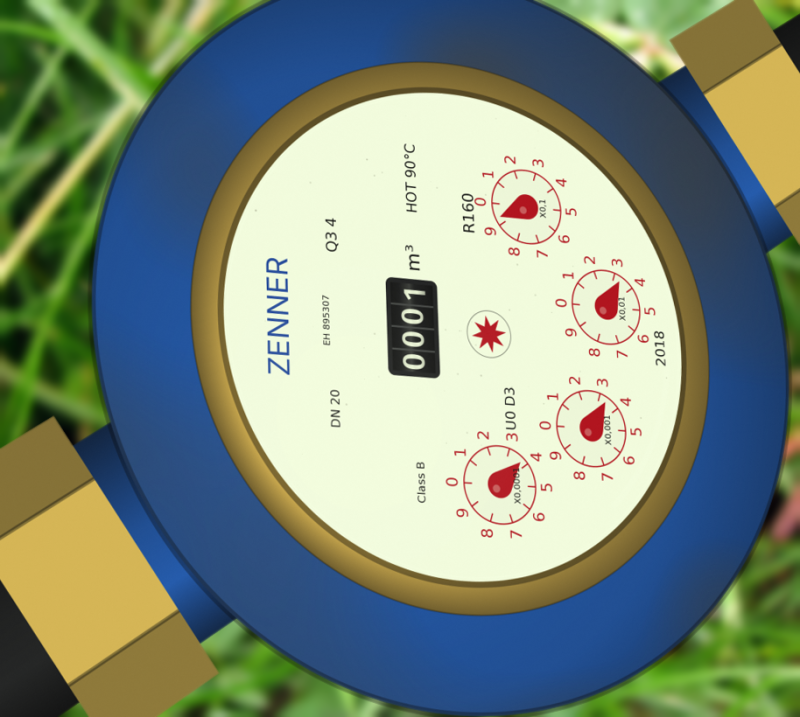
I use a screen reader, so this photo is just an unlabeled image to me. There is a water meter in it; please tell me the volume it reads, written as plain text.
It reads 0.9333 m³
